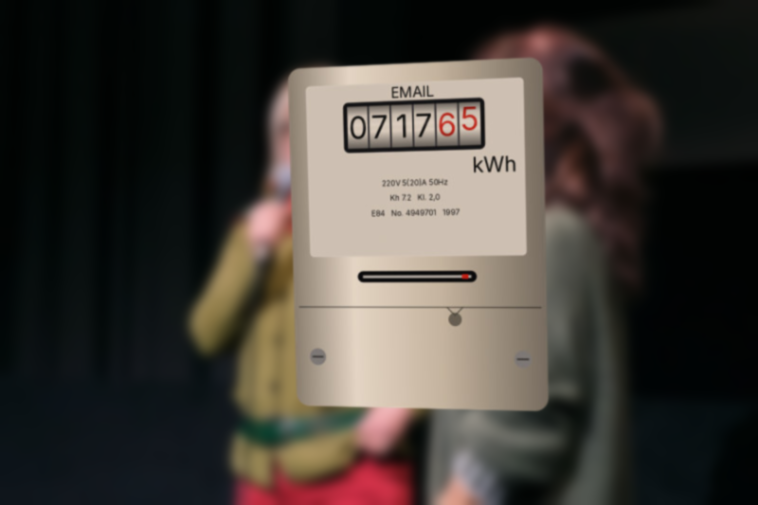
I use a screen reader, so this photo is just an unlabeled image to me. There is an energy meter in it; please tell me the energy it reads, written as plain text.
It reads 717.65 kWh
